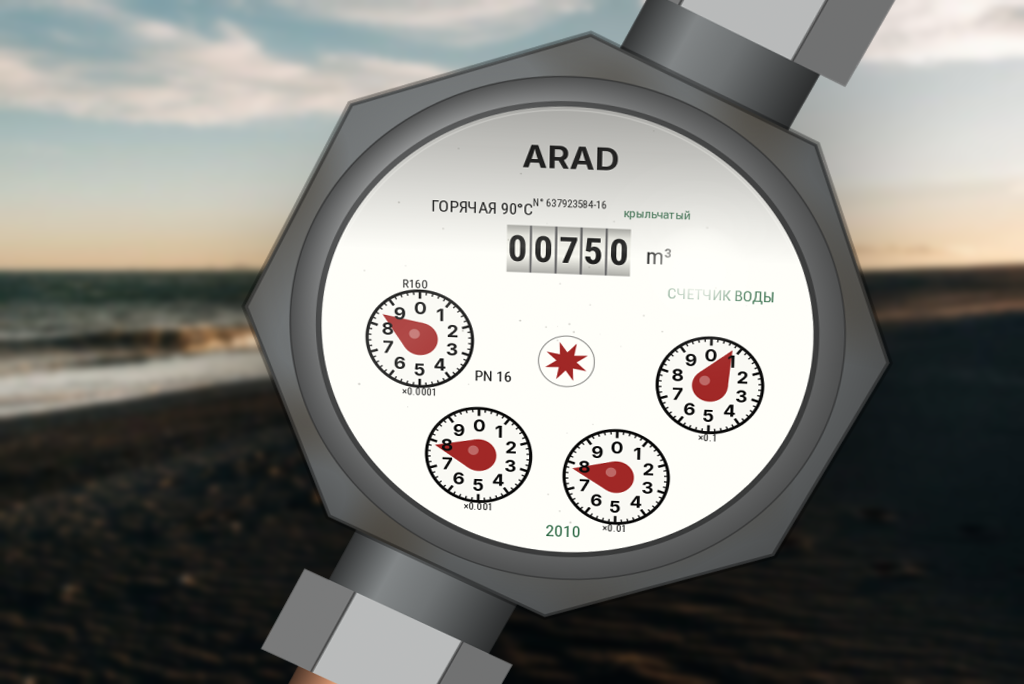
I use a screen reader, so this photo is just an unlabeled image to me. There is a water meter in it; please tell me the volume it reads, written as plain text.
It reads 750.0778 m³
